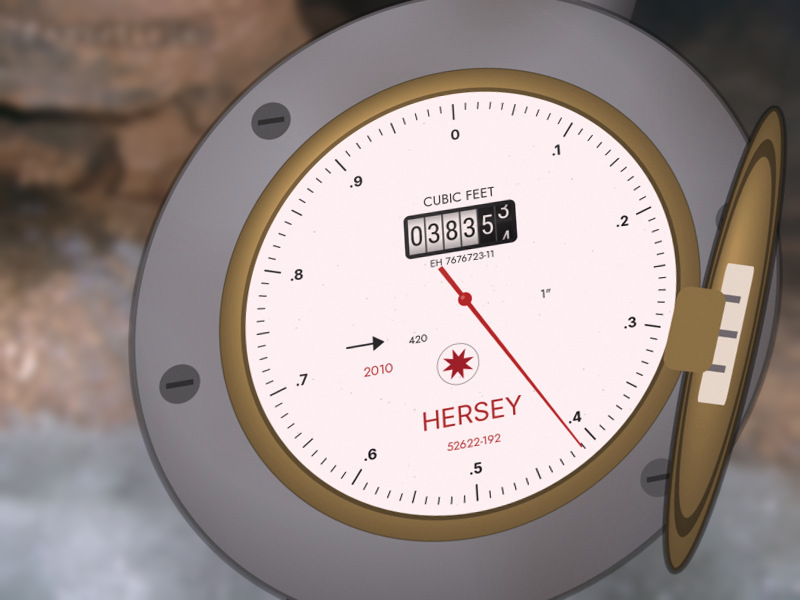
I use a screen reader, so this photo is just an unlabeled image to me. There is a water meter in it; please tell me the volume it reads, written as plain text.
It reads 38353.41 ft³
